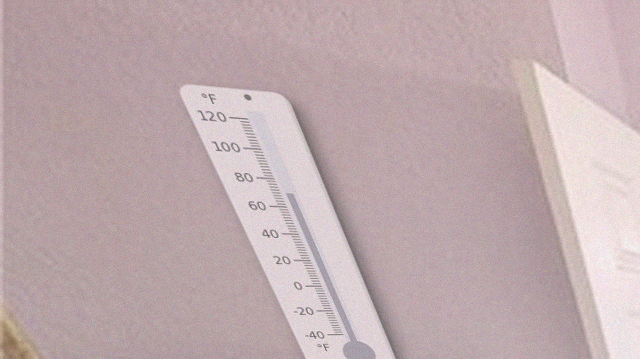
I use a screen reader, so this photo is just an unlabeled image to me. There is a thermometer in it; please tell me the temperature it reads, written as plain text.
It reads 70 °F
